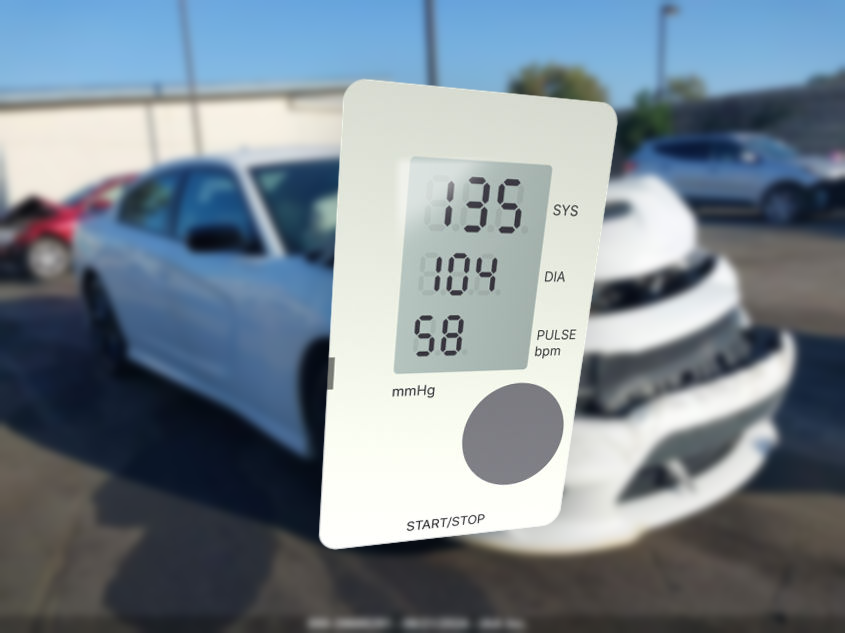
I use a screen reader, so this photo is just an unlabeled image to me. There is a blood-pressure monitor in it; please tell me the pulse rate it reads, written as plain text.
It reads 58 bpm
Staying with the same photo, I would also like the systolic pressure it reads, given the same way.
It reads 135 mmHg
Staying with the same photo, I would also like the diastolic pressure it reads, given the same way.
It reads 104 mmHg
